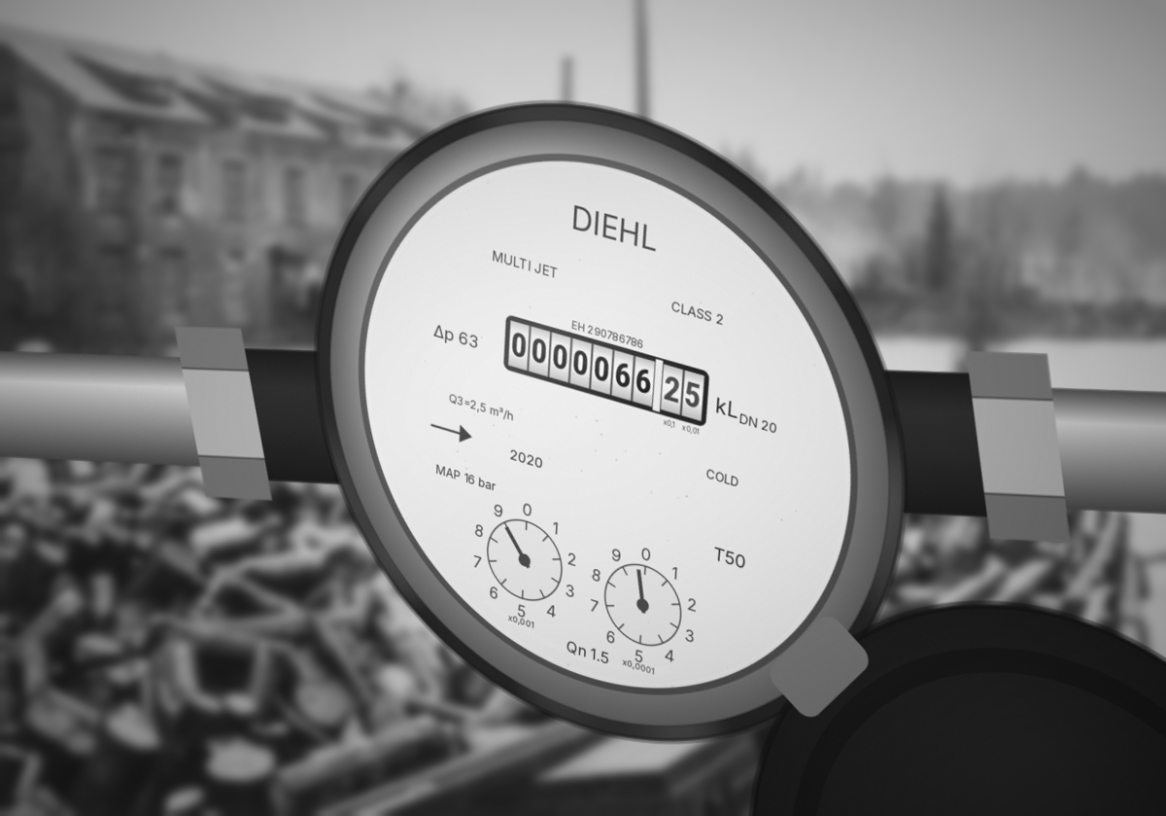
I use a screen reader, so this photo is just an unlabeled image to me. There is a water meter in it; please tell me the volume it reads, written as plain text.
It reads 66.2589 kL
